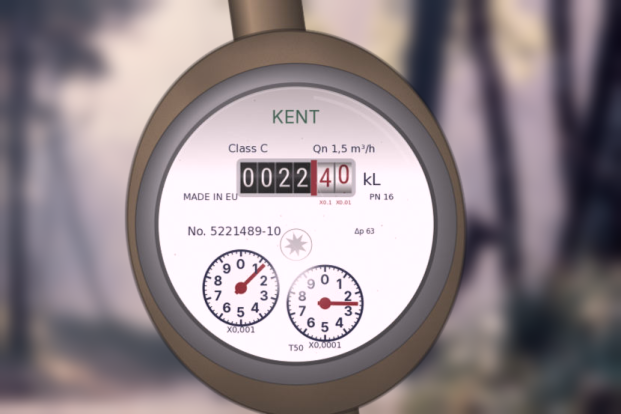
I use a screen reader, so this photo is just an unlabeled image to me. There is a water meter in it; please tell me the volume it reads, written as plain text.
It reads 22.4012 kL
